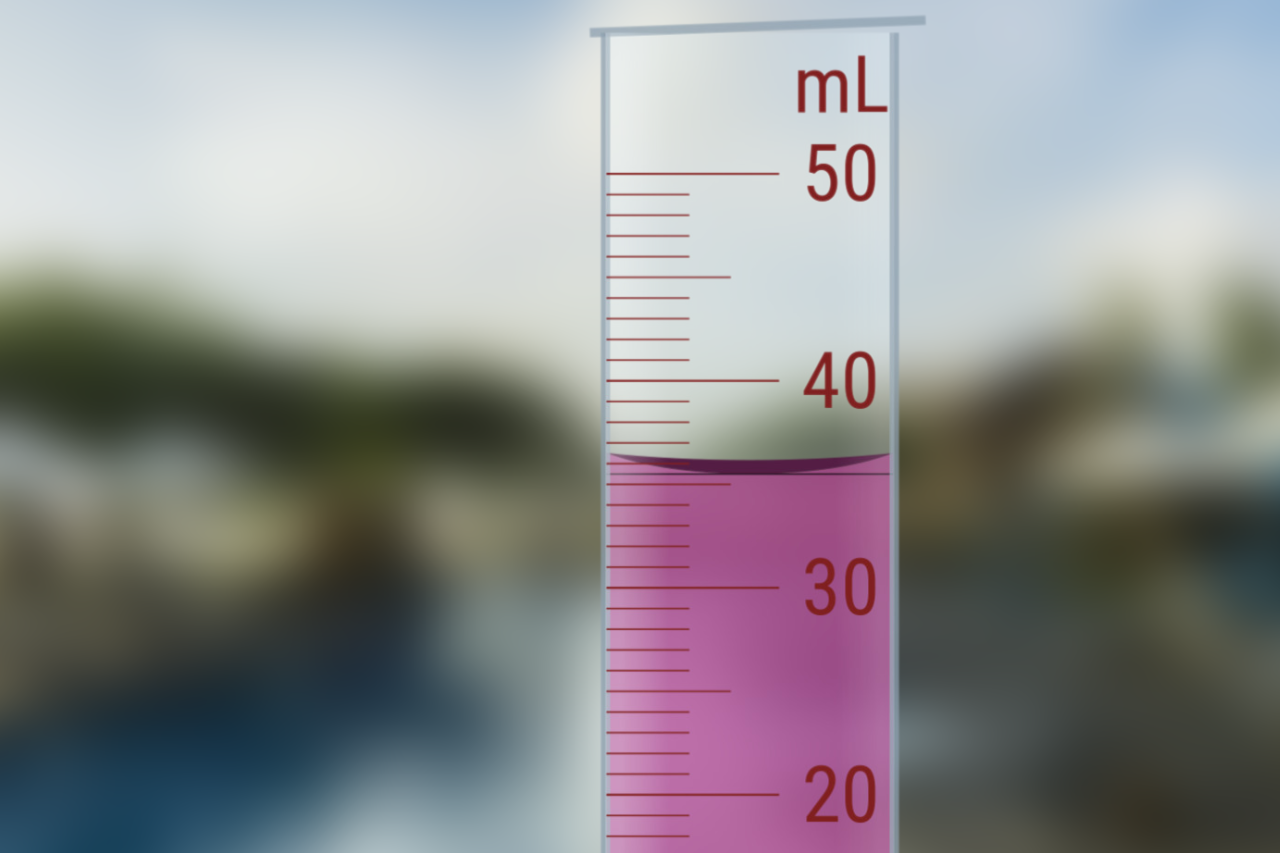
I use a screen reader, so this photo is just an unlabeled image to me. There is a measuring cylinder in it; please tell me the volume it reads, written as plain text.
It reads 35.5 mL
